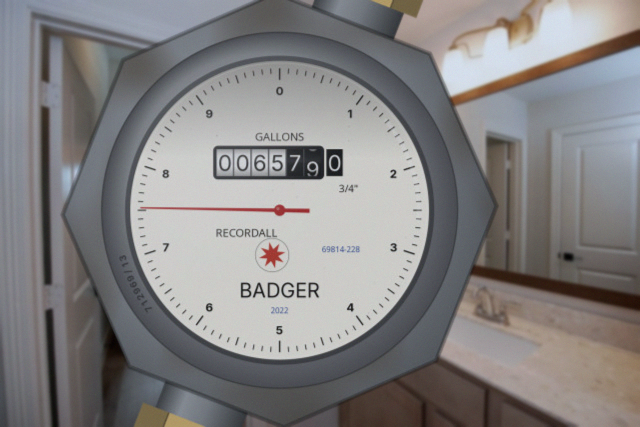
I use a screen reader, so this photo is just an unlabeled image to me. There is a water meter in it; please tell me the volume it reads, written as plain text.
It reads 65787.5 gal
